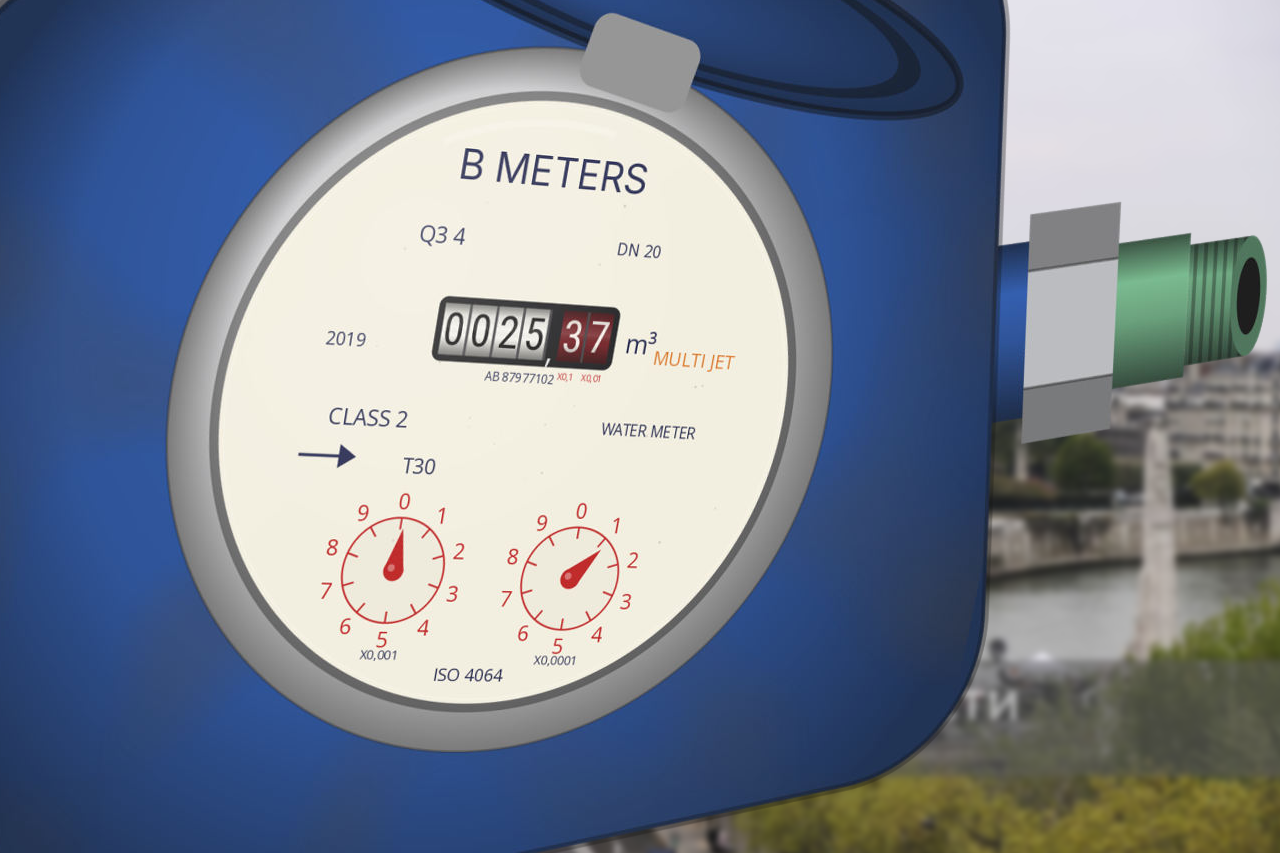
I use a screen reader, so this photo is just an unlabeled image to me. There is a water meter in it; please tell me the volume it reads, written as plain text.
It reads 25.3701 m³
